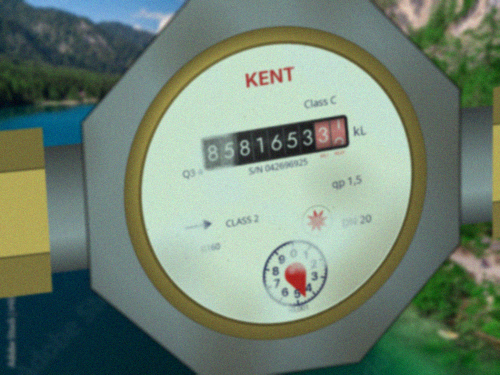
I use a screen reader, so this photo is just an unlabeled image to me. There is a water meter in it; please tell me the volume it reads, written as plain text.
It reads 8581653.314 kL
